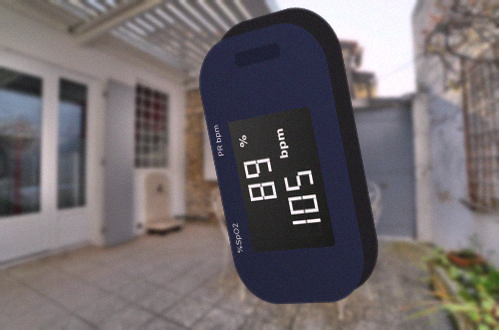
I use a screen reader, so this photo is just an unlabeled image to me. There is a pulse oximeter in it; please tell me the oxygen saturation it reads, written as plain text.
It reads 89 %
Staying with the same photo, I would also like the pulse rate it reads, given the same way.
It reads 105 bpm
